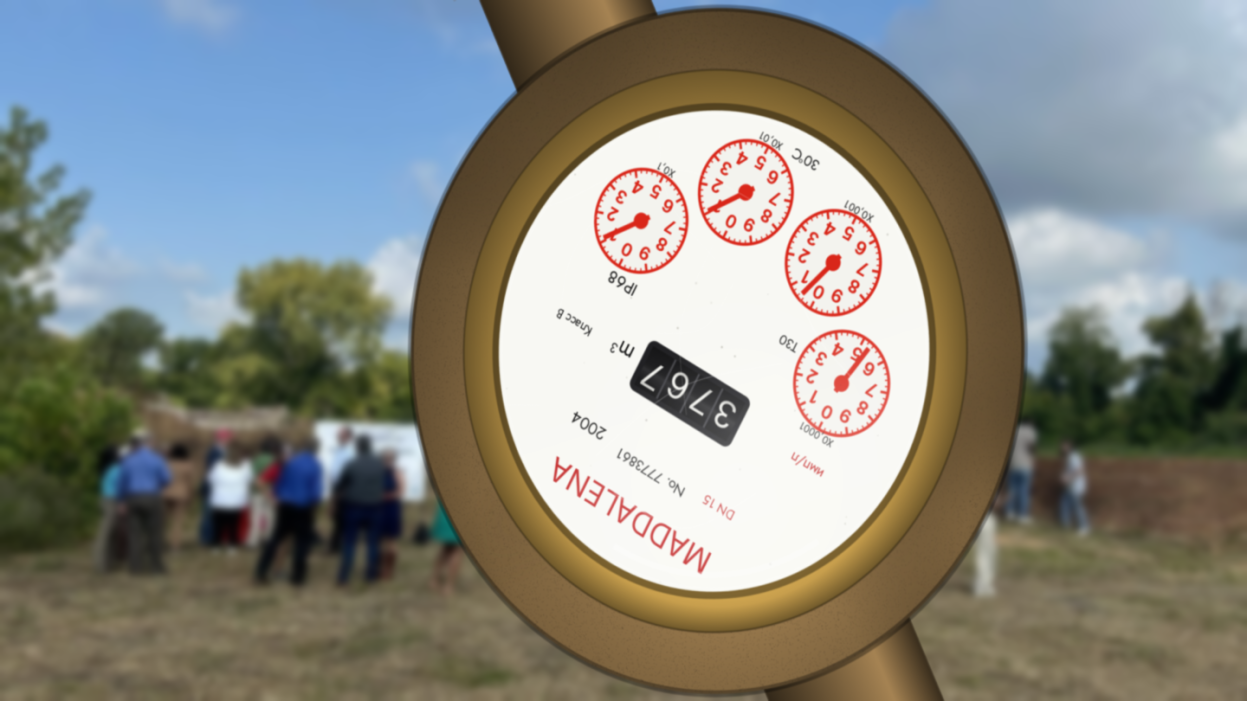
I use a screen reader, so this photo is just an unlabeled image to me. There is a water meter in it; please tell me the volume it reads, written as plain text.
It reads 3767.1105 m³
